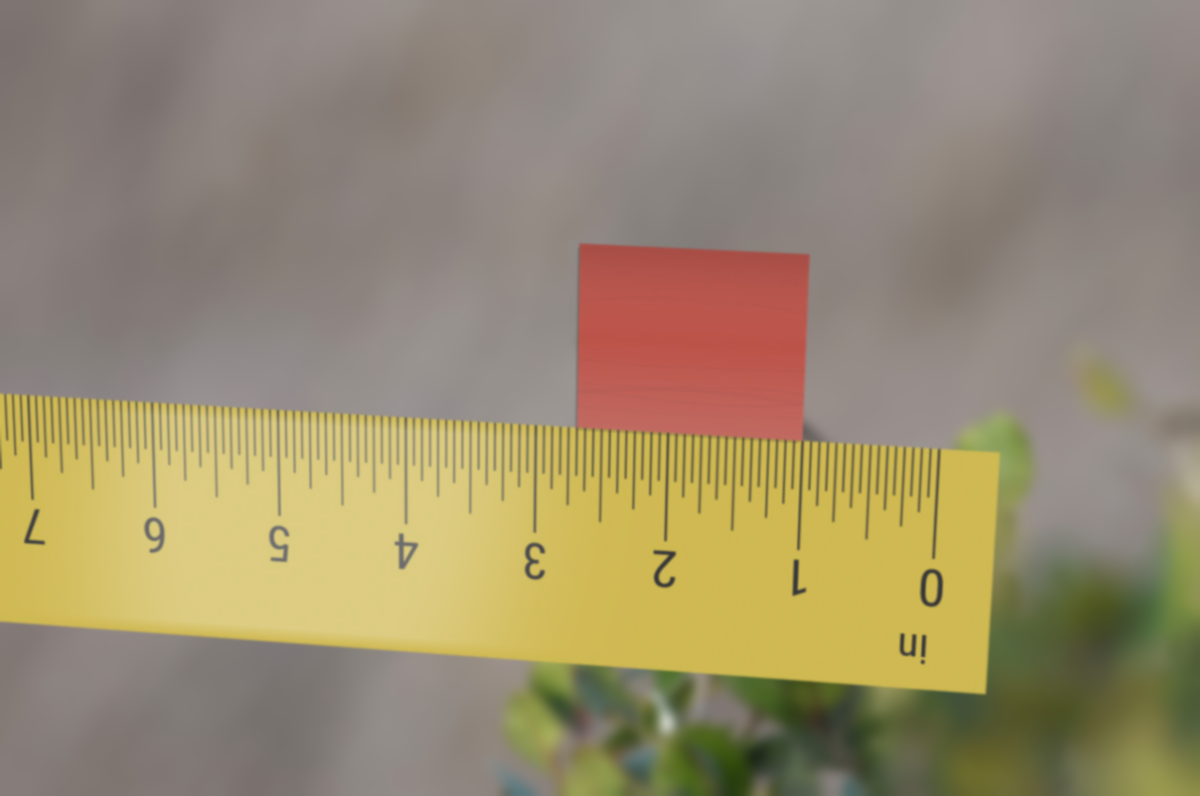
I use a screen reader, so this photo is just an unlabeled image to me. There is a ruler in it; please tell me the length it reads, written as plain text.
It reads 1.6875 in
